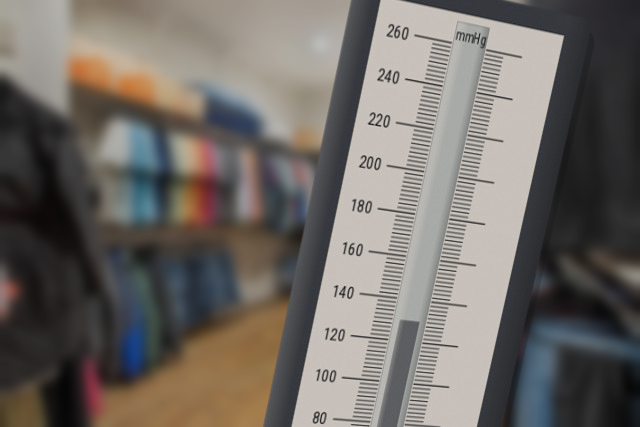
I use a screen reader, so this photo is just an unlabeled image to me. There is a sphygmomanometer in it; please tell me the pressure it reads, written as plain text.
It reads 130 mmHg
